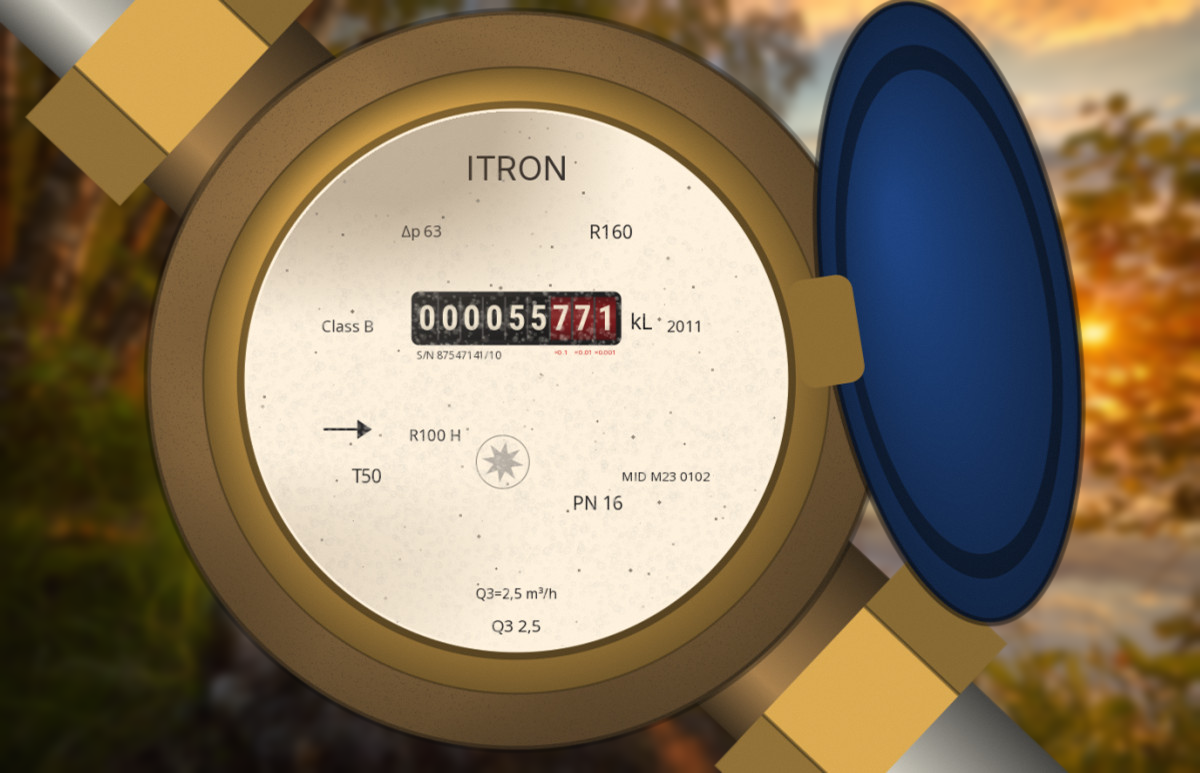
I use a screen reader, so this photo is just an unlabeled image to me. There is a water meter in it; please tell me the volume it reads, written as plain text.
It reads 55.771 kL
